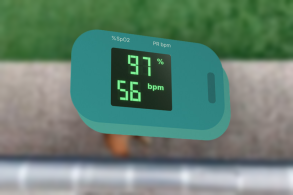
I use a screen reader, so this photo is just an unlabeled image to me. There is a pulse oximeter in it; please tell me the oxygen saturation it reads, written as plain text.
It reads 97 %
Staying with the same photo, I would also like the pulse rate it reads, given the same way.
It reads 56 bpm
